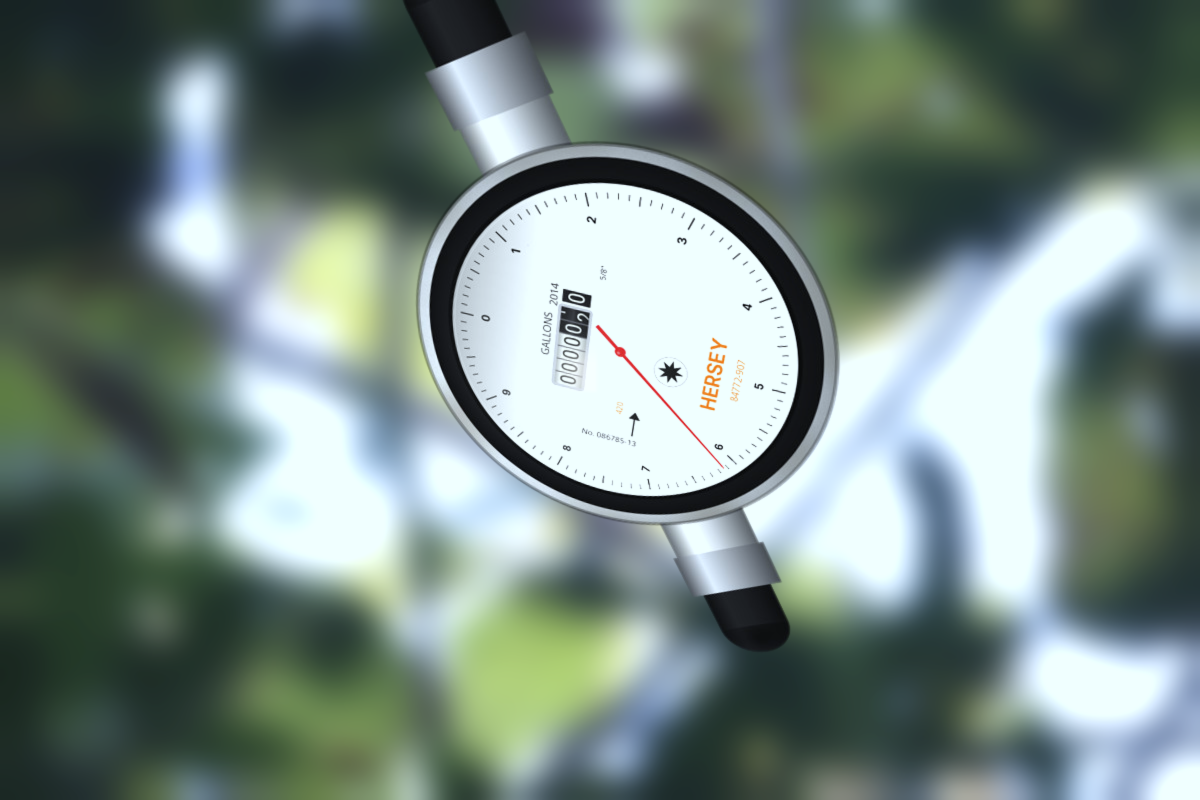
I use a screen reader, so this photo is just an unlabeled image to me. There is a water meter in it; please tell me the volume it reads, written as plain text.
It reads 16.1 gal
